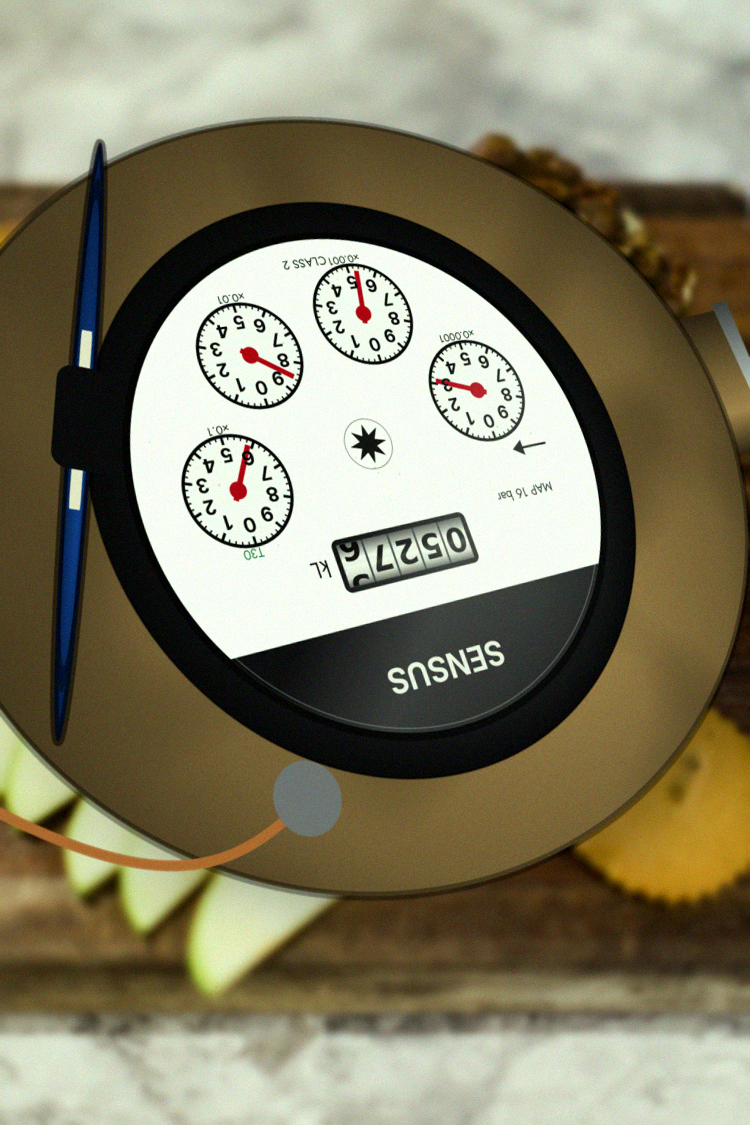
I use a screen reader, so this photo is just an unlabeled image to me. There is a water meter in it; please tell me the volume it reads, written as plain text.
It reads 5275.5853 kL
